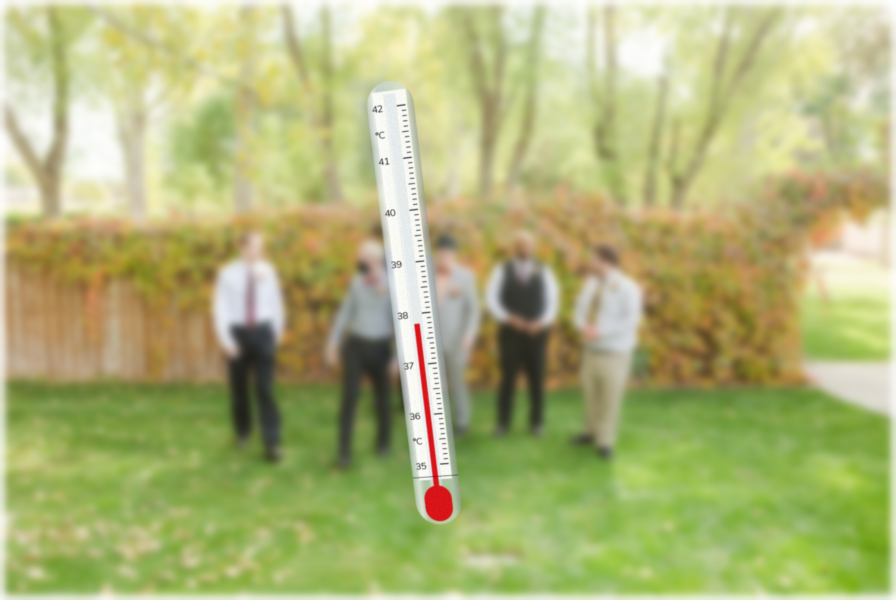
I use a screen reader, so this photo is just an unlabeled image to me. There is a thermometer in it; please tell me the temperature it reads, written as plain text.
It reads 37.8 °C
